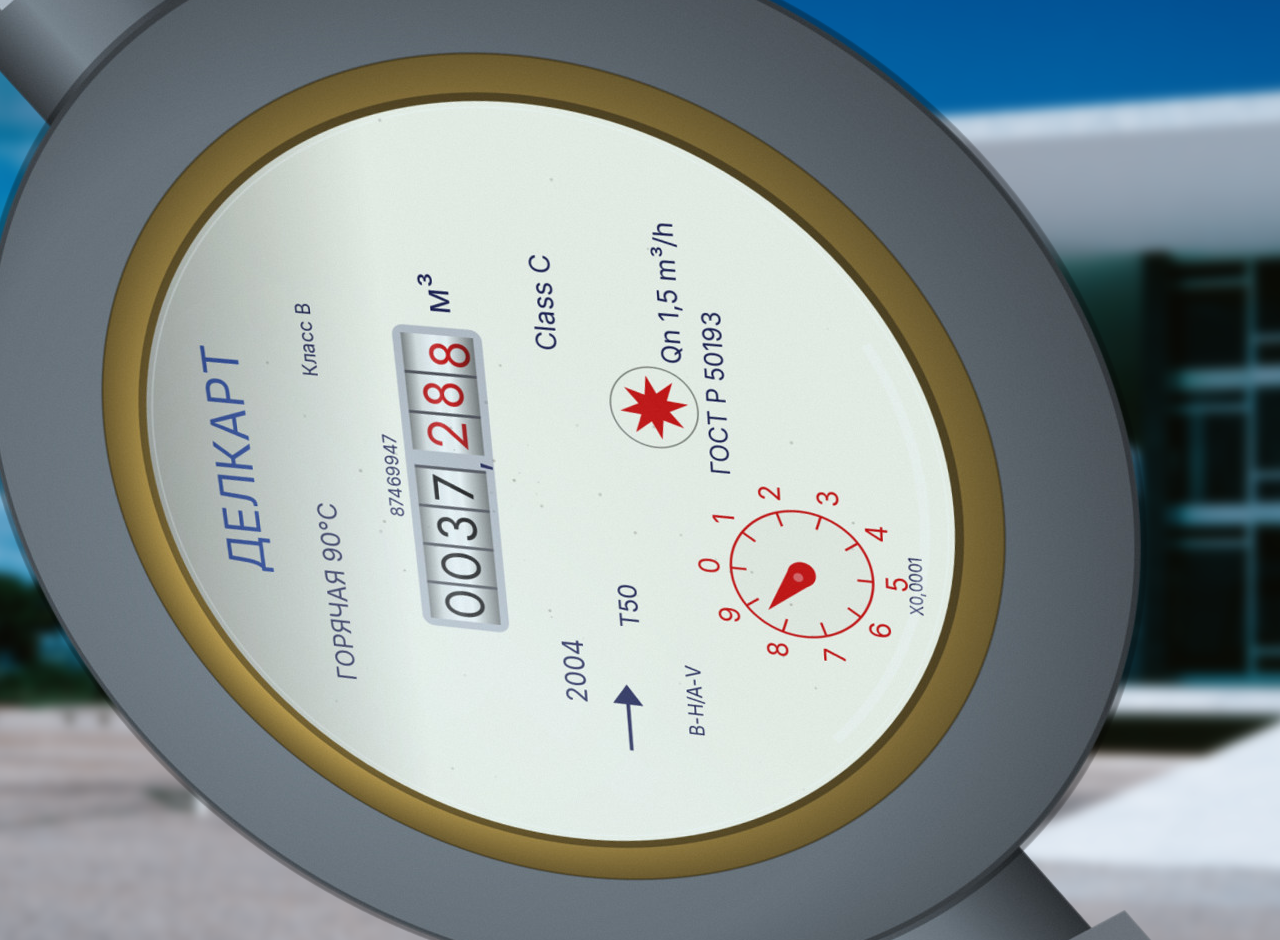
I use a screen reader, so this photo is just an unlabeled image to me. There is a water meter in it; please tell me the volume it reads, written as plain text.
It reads 37.2878 m³
